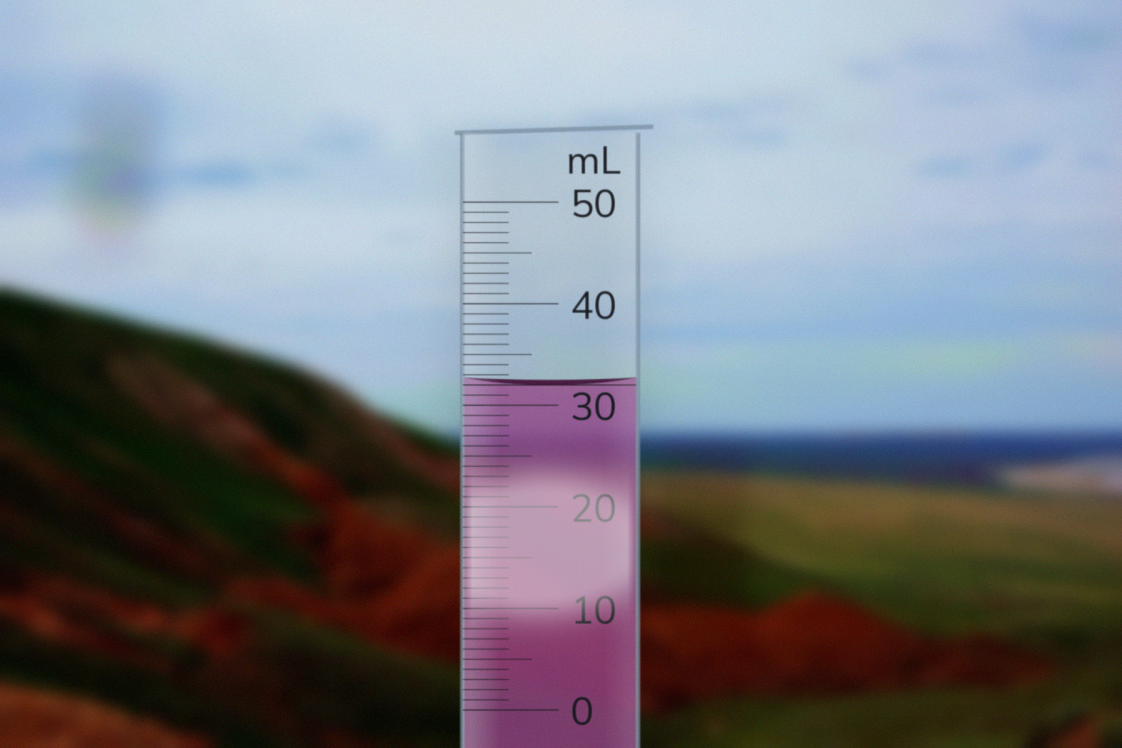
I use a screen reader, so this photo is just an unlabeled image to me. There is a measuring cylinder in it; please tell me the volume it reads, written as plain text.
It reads 32 mL
